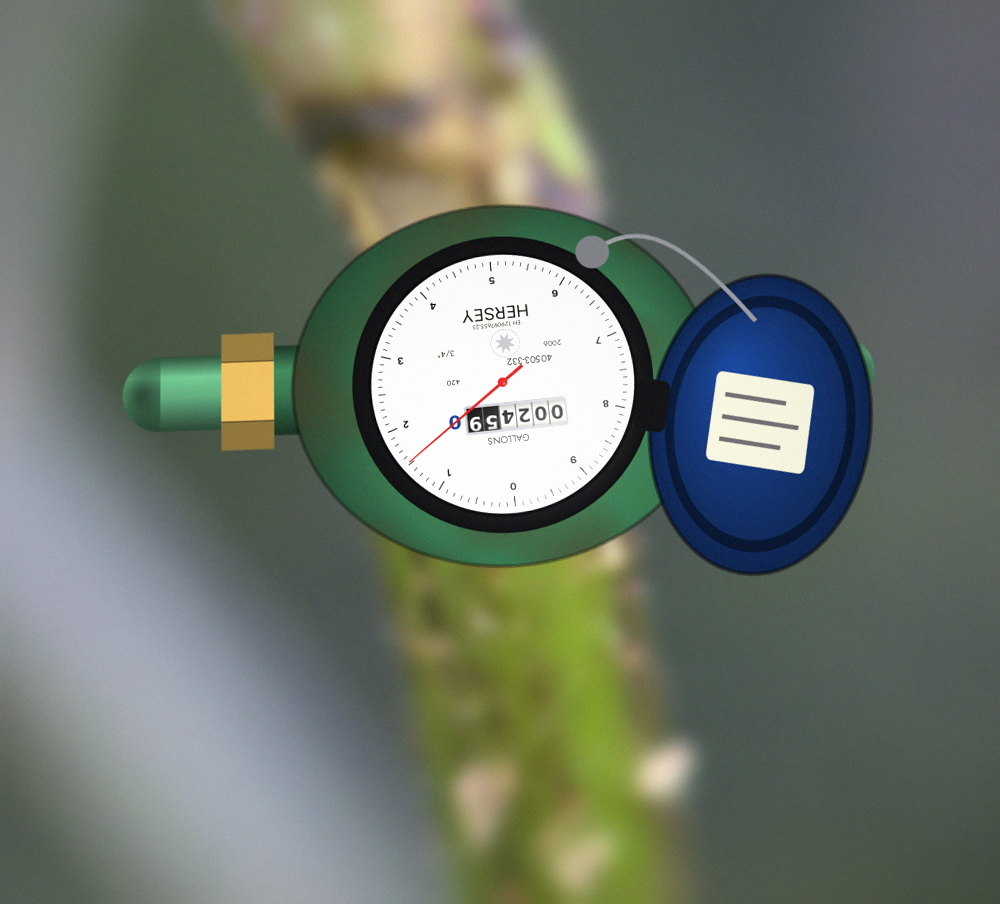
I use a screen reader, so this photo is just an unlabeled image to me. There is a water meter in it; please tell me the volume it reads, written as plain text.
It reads 24591.5 gal
